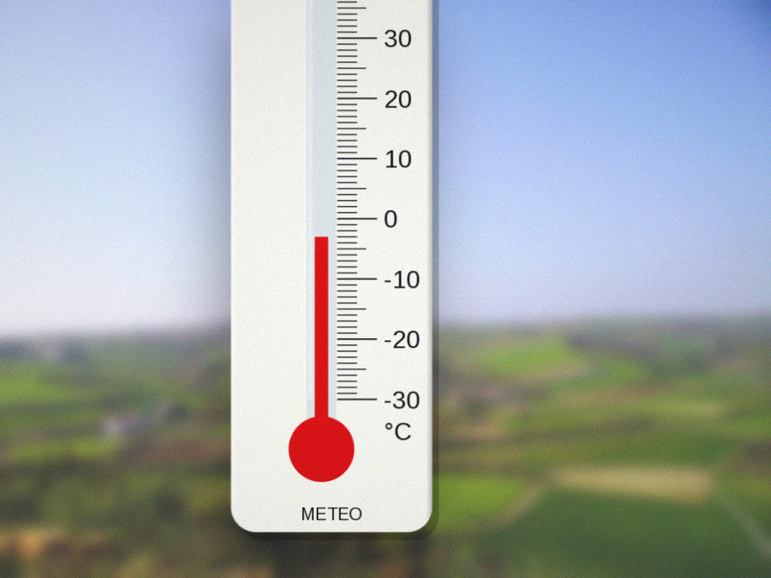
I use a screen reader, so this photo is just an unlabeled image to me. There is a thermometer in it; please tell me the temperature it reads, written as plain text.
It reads -3 °C
